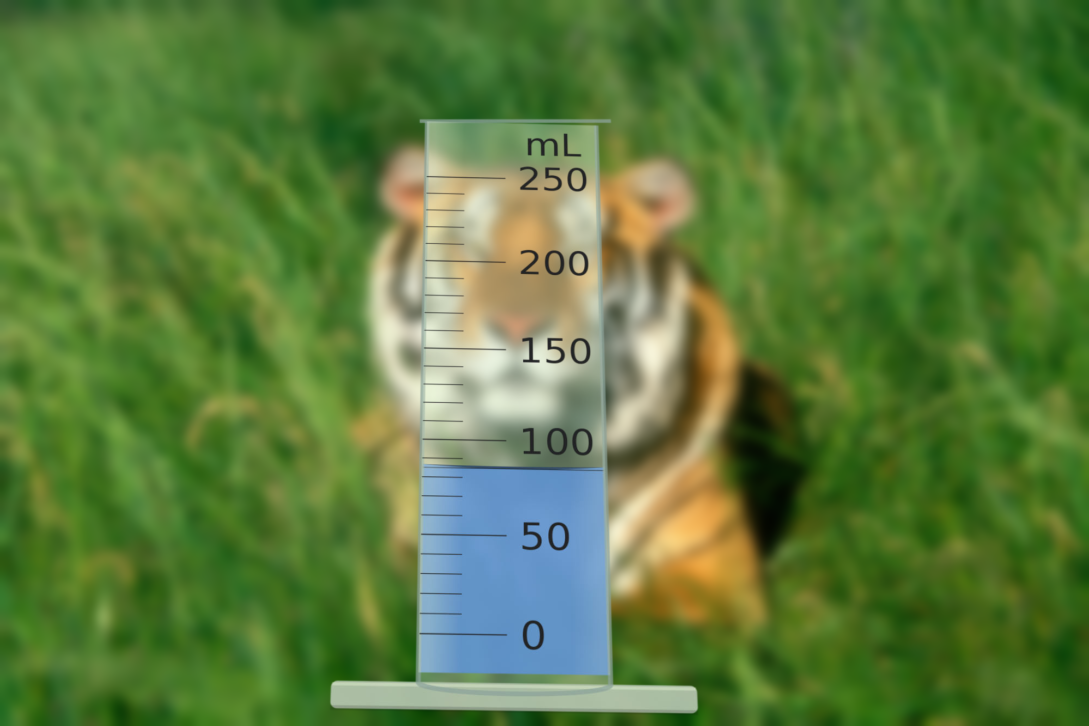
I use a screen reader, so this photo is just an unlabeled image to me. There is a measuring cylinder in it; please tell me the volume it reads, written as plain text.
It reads 85 mL
